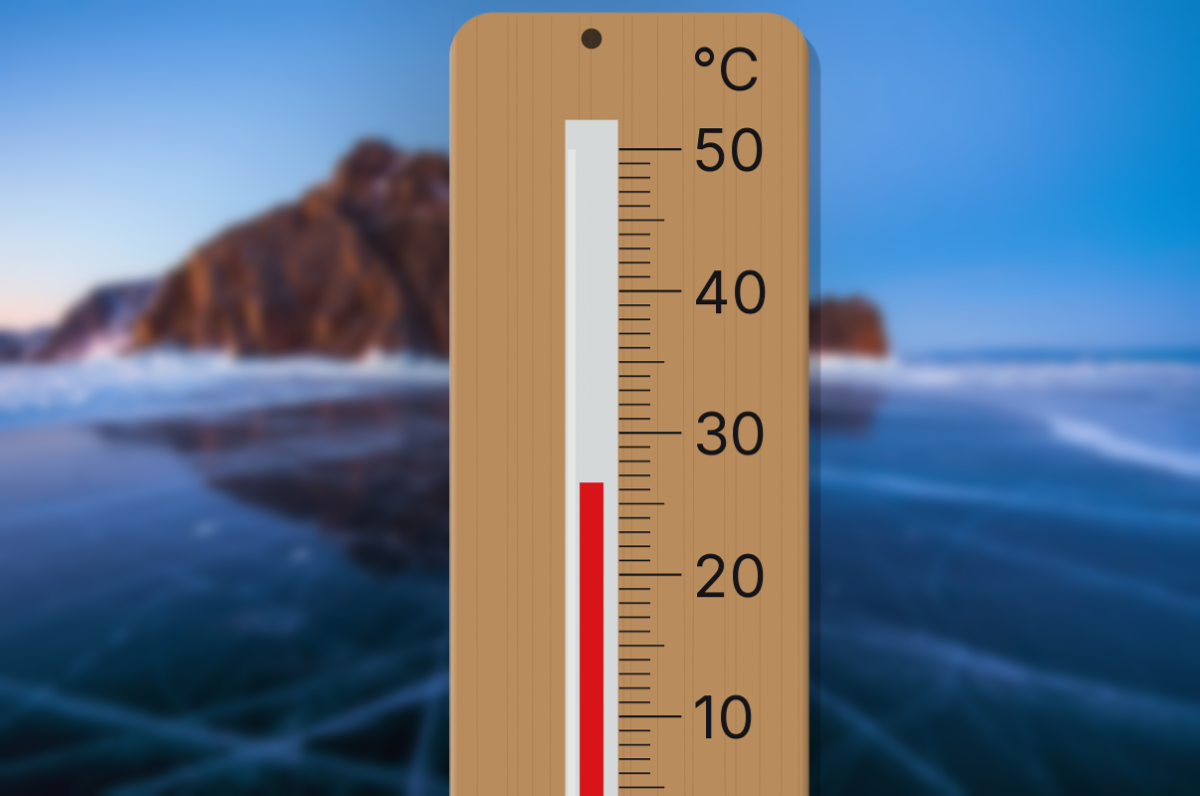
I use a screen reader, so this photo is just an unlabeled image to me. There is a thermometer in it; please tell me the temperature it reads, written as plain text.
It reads 26.5 °C
